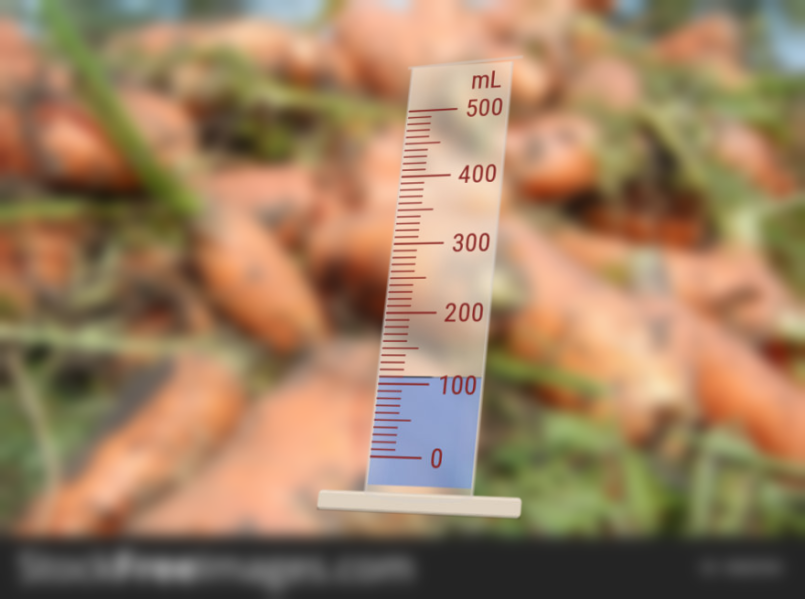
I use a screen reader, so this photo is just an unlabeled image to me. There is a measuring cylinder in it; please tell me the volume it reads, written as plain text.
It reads 110 mL
